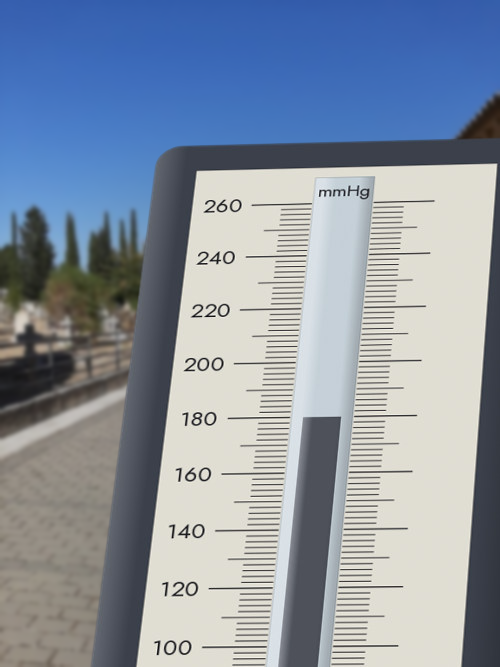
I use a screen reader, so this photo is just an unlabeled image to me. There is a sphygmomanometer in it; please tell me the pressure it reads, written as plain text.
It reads 180 mmHg
